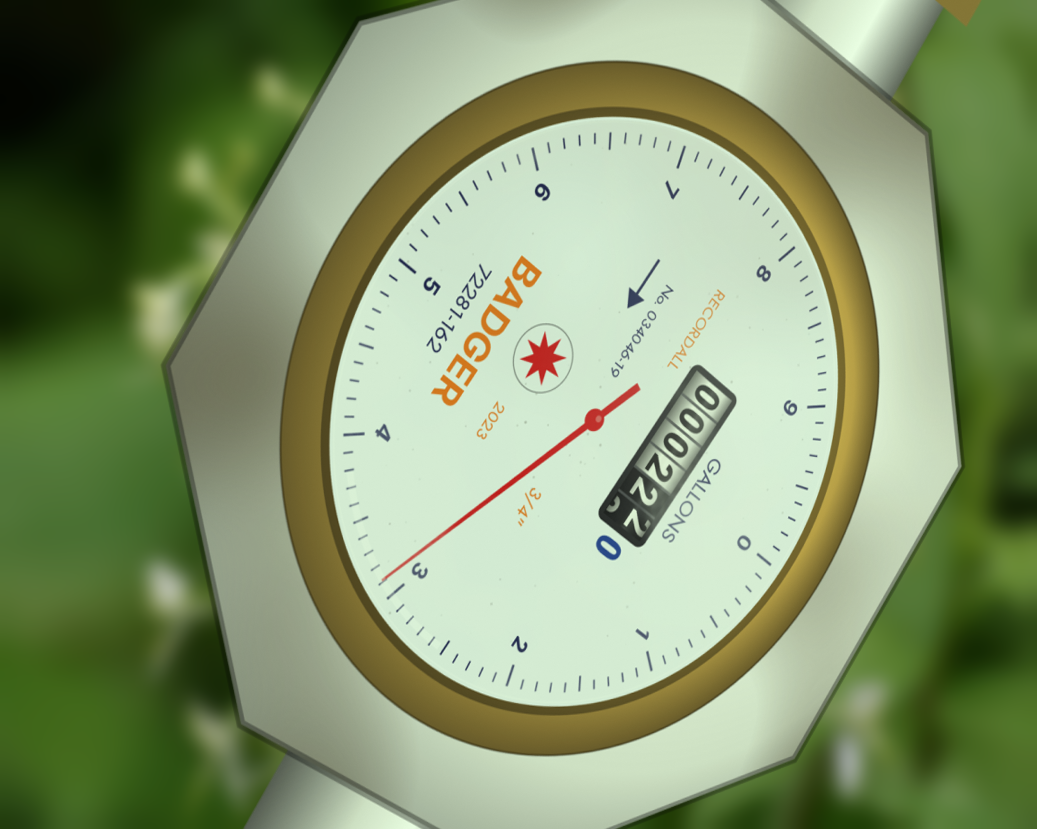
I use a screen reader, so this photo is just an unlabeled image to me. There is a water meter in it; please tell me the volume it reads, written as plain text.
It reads 2223.1 gal
